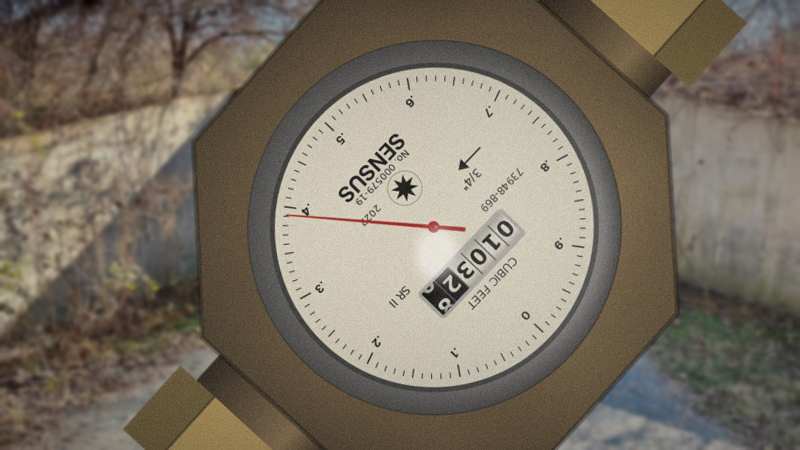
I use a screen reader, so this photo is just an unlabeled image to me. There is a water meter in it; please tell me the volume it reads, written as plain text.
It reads 10328.39 ft³
